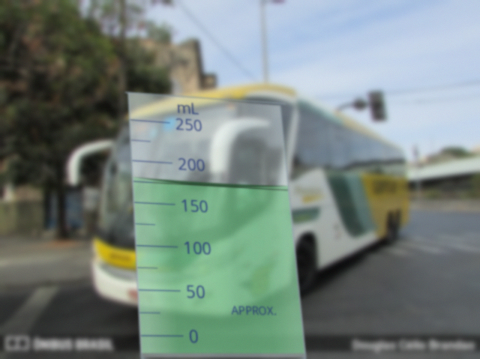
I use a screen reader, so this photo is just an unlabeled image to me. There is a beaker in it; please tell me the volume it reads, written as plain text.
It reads 175 mL
